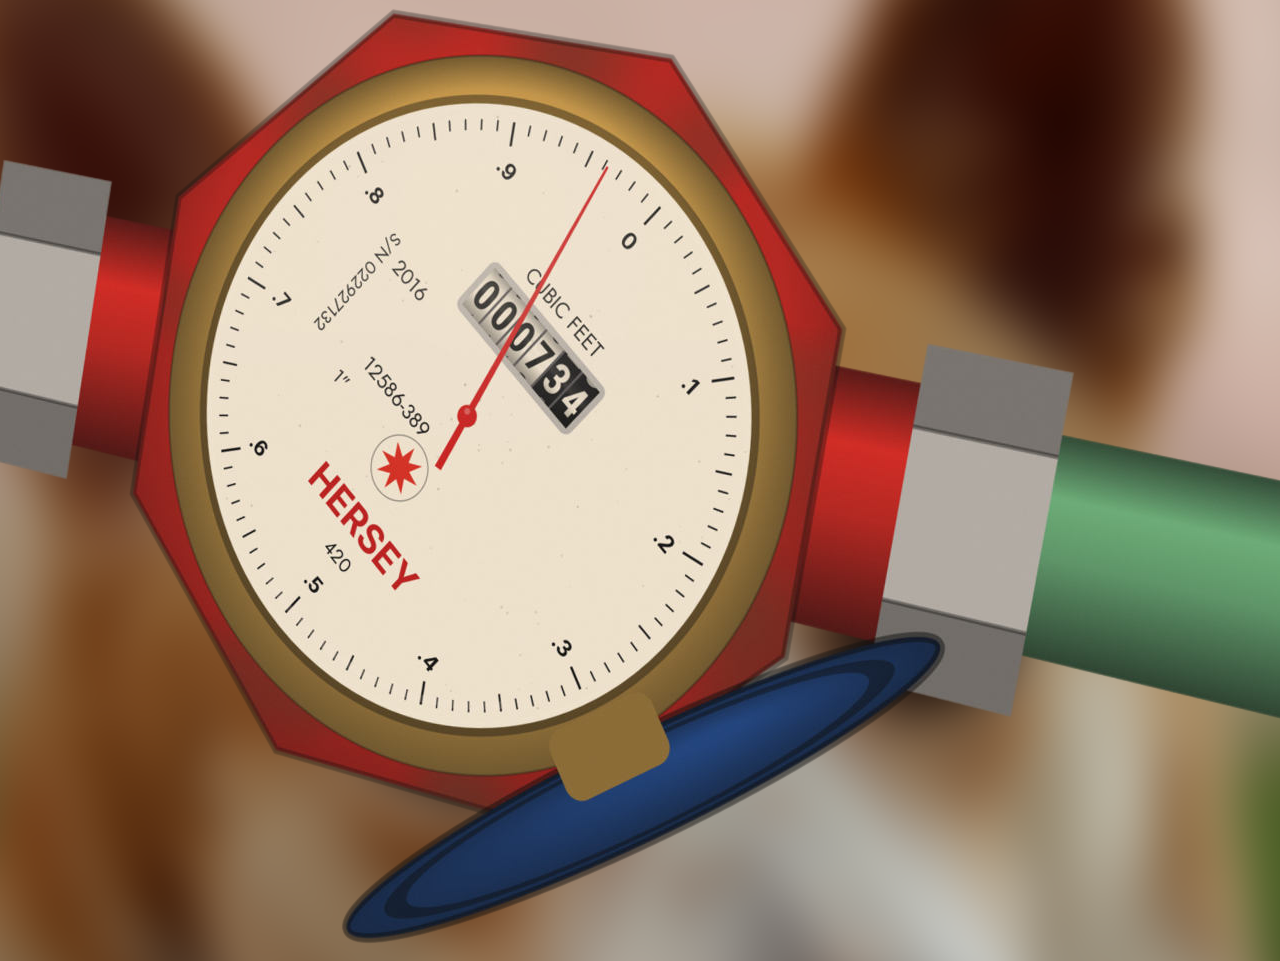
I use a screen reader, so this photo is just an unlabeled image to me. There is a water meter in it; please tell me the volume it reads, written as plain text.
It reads 733.96 ft³
